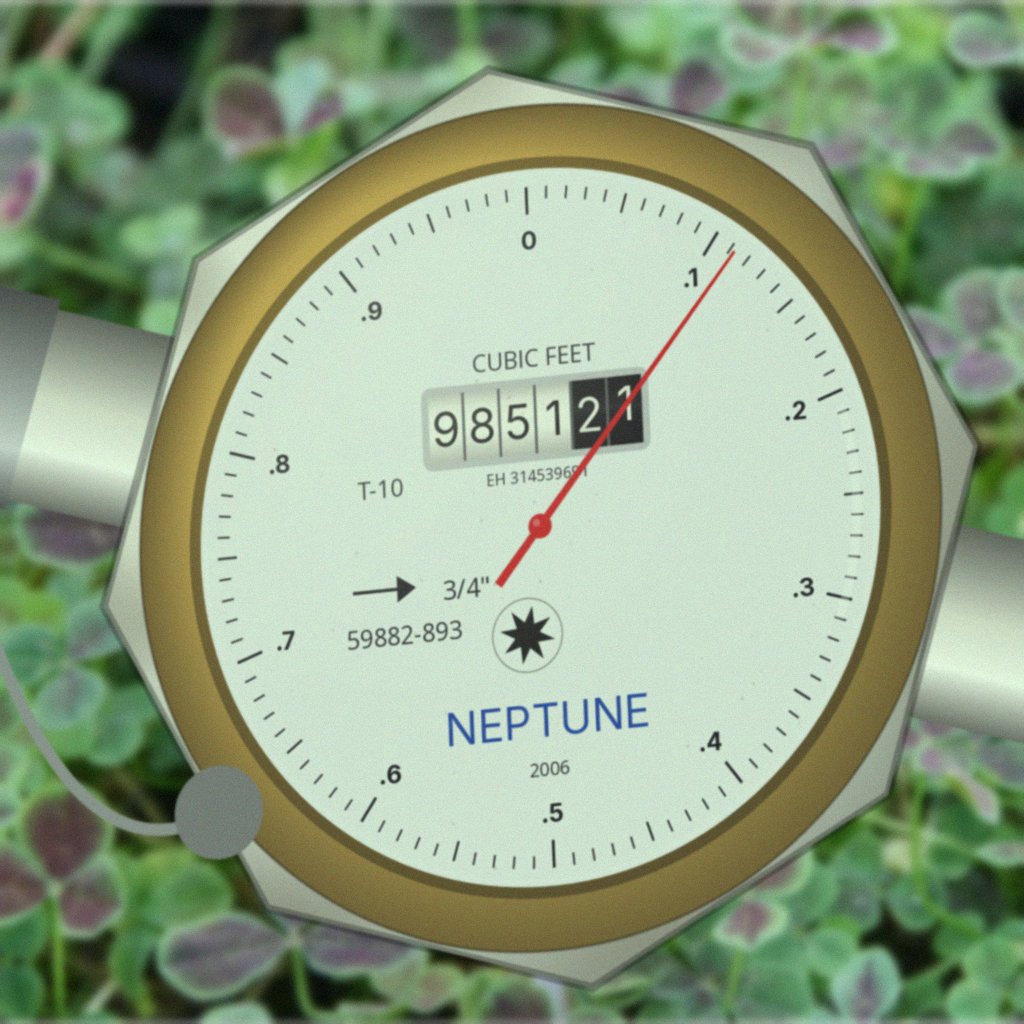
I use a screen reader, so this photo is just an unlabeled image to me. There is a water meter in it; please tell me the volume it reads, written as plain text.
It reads 985121.11 ft³
